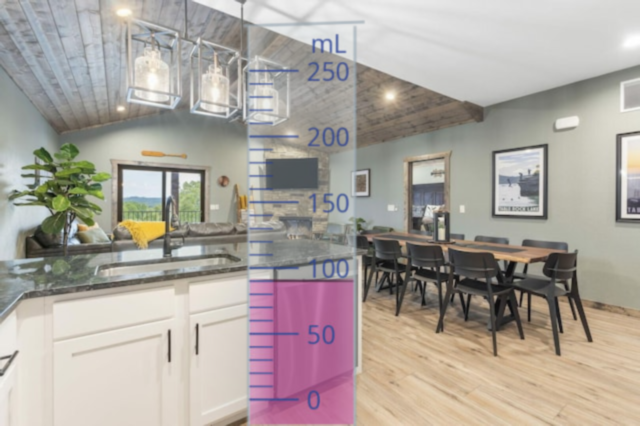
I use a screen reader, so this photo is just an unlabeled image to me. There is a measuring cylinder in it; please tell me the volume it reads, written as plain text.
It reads 90 mL
